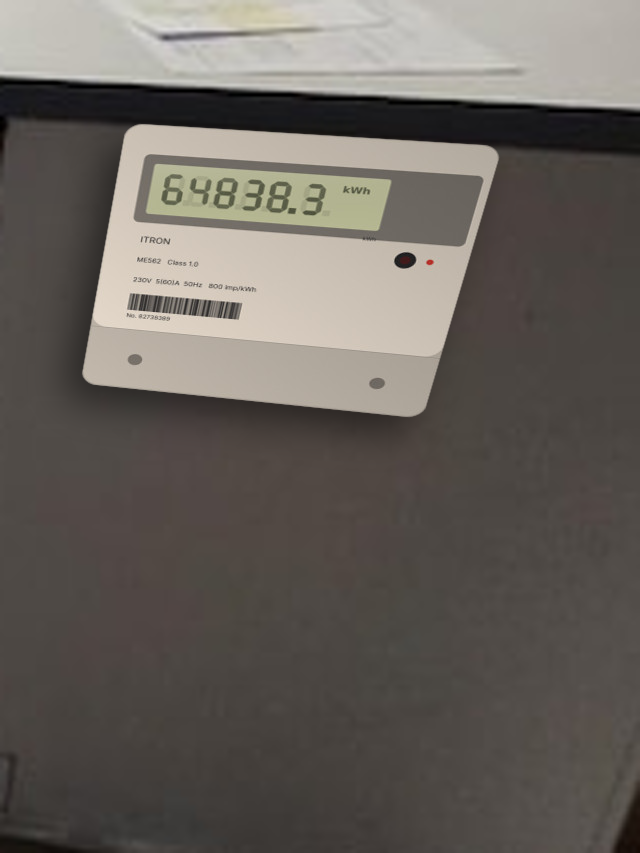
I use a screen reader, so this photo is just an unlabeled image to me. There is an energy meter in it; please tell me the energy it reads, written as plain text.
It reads 64838.3 kWh
